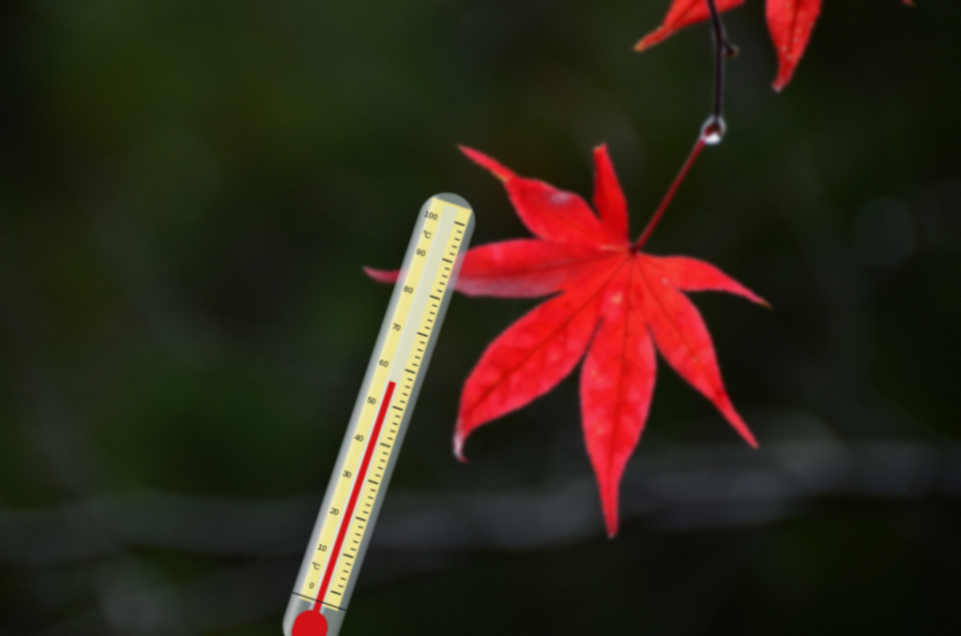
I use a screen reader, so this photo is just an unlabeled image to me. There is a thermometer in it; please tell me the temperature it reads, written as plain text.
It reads 56 °C
